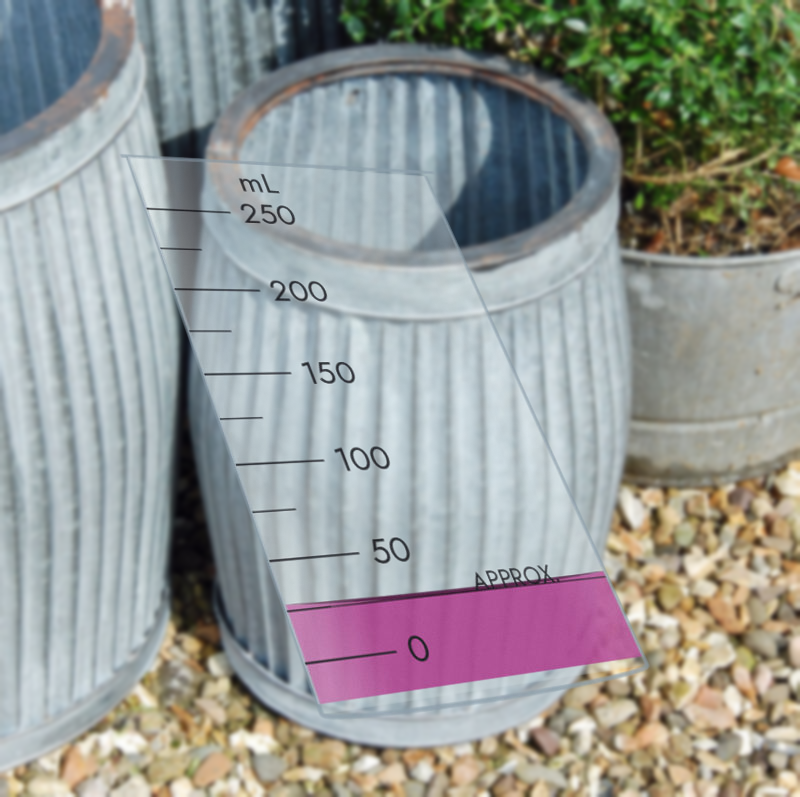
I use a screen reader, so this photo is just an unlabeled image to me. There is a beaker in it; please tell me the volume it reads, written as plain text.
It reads 25 mL
